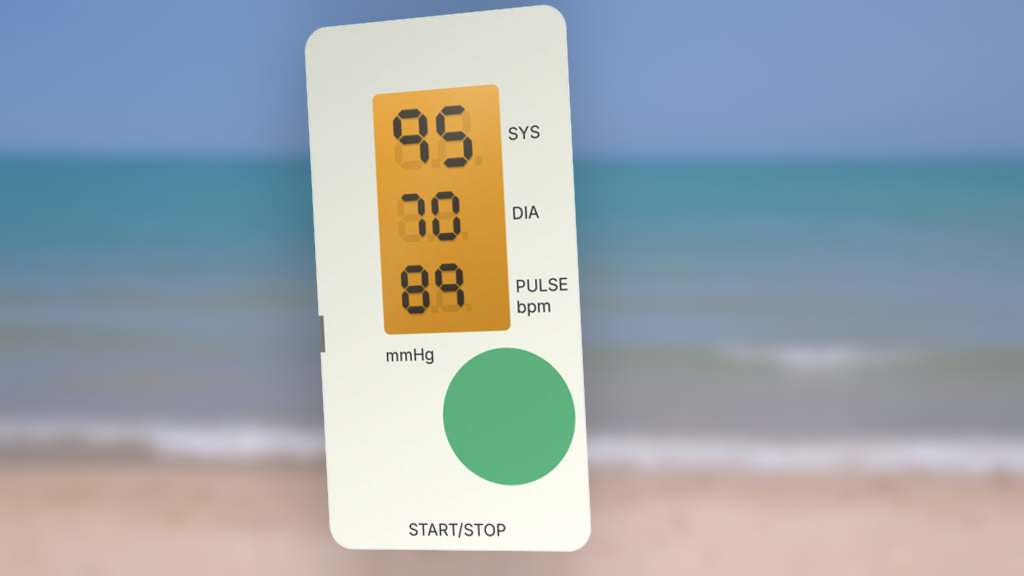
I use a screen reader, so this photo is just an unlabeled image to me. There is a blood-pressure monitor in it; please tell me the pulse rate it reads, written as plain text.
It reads 89 bpm
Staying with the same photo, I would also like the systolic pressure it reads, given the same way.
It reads 95 mmHg
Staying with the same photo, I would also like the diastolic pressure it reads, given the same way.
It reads 70 mmHg
